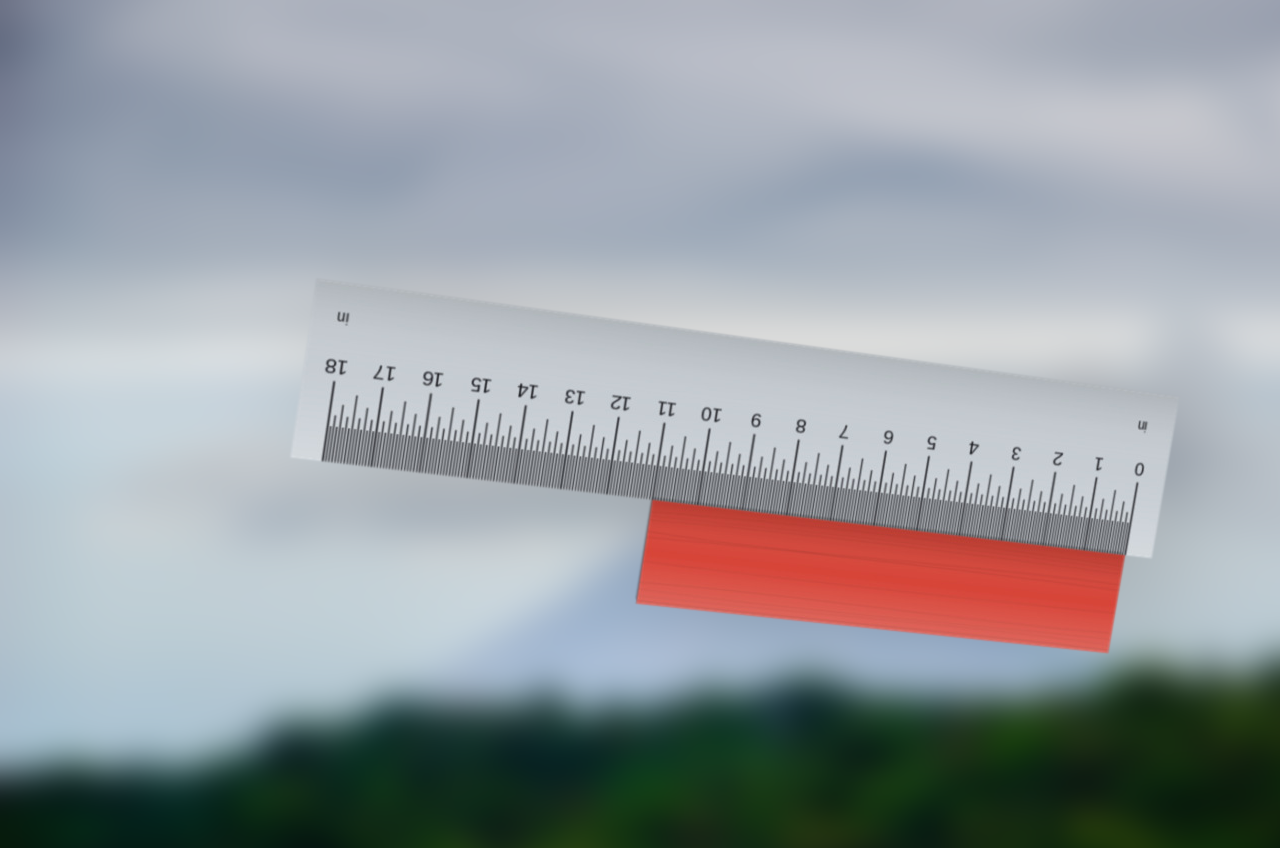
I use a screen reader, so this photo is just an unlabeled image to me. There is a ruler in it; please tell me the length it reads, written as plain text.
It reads 11 in
